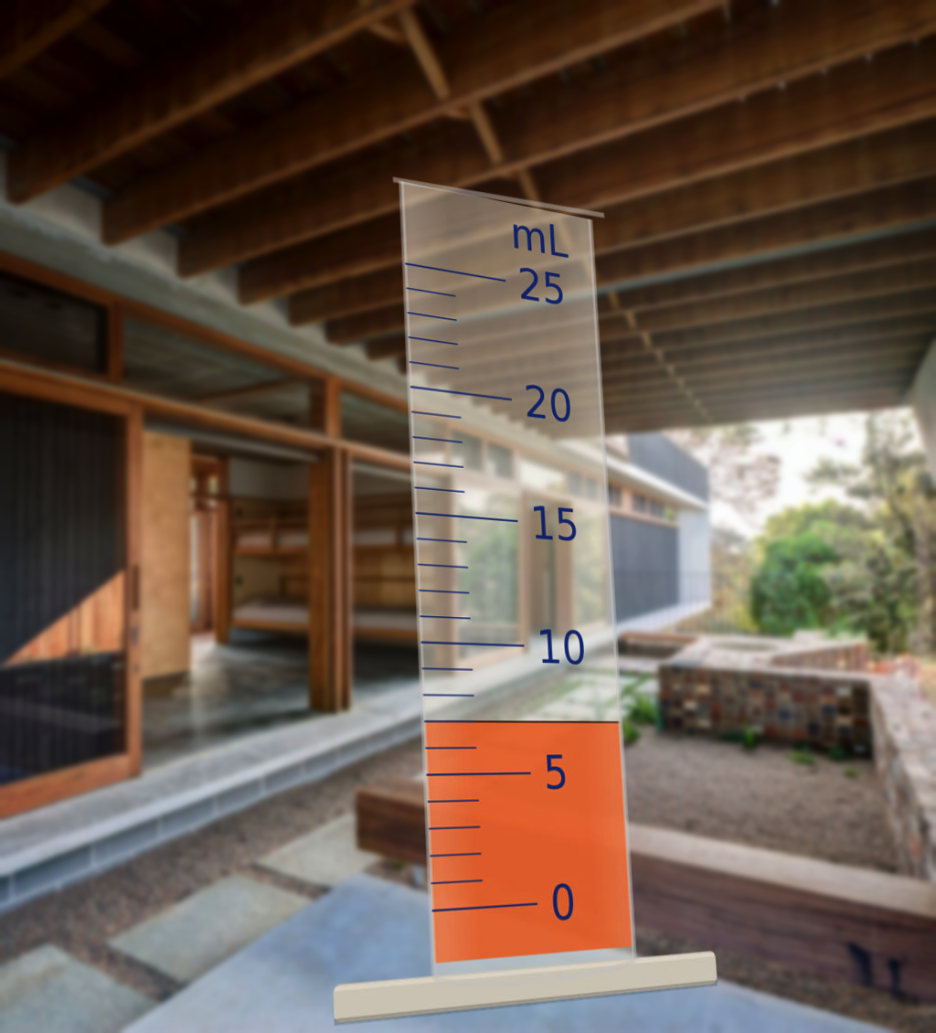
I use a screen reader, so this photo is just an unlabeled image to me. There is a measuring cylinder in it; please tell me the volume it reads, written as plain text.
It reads 7 mL
